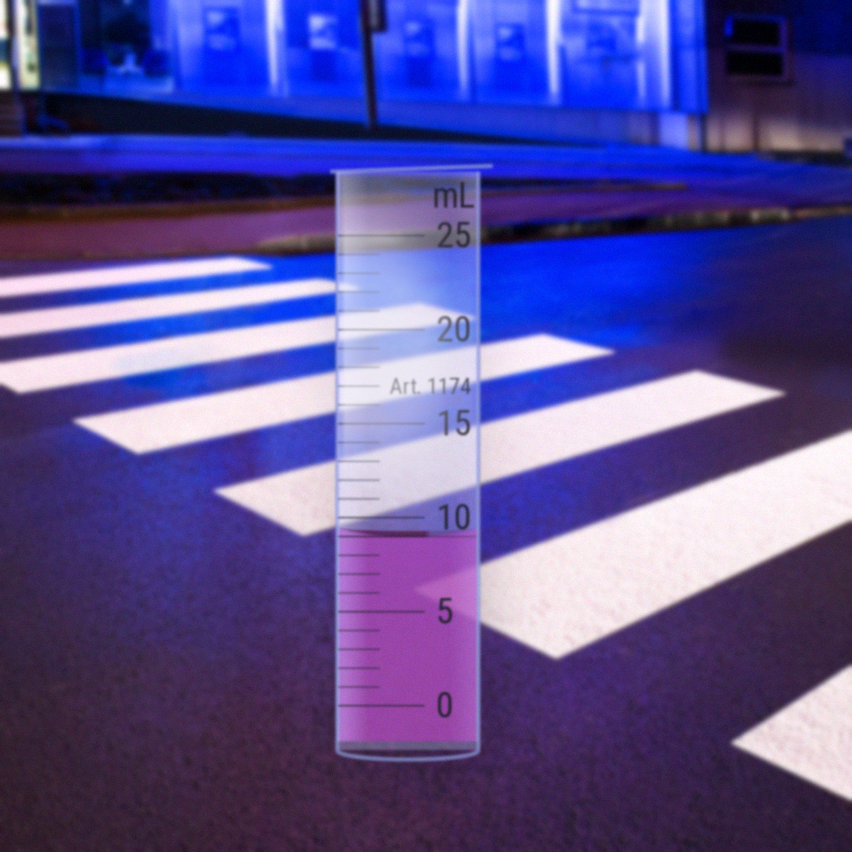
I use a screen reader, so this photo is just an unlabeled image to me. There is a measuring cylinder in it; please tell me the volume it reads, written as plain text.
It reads 9 mL
